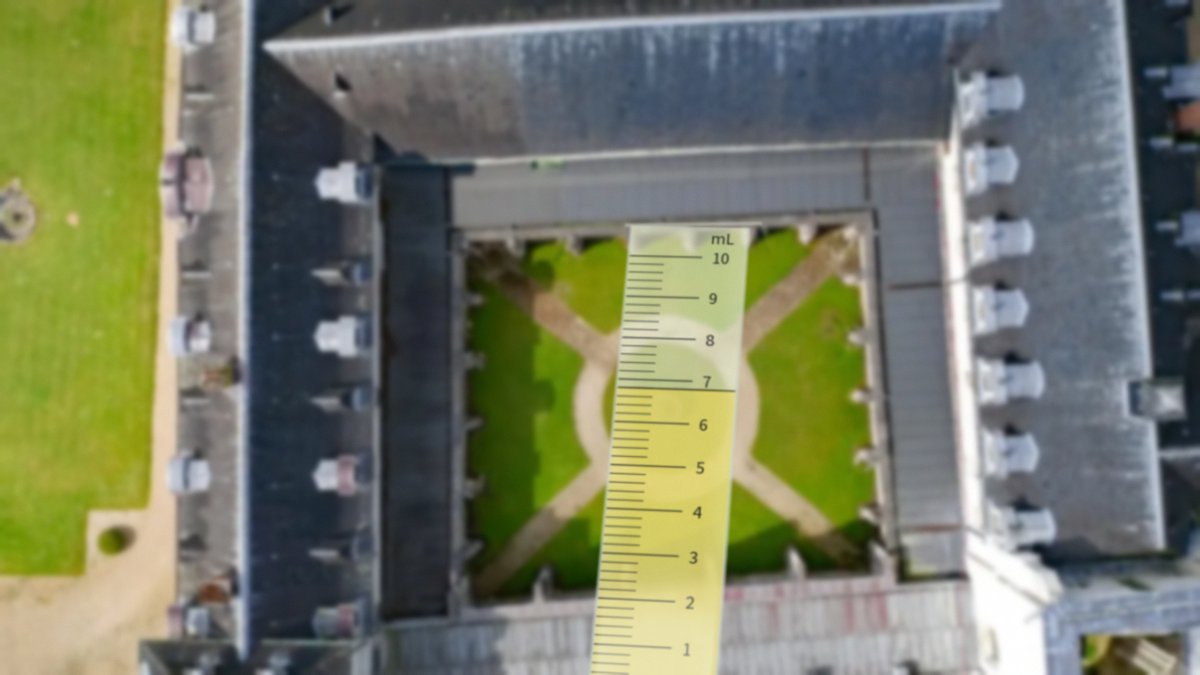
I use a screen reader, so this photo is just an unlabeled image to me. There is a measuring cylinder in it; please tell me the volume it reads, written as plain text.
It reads 6.8 mL
